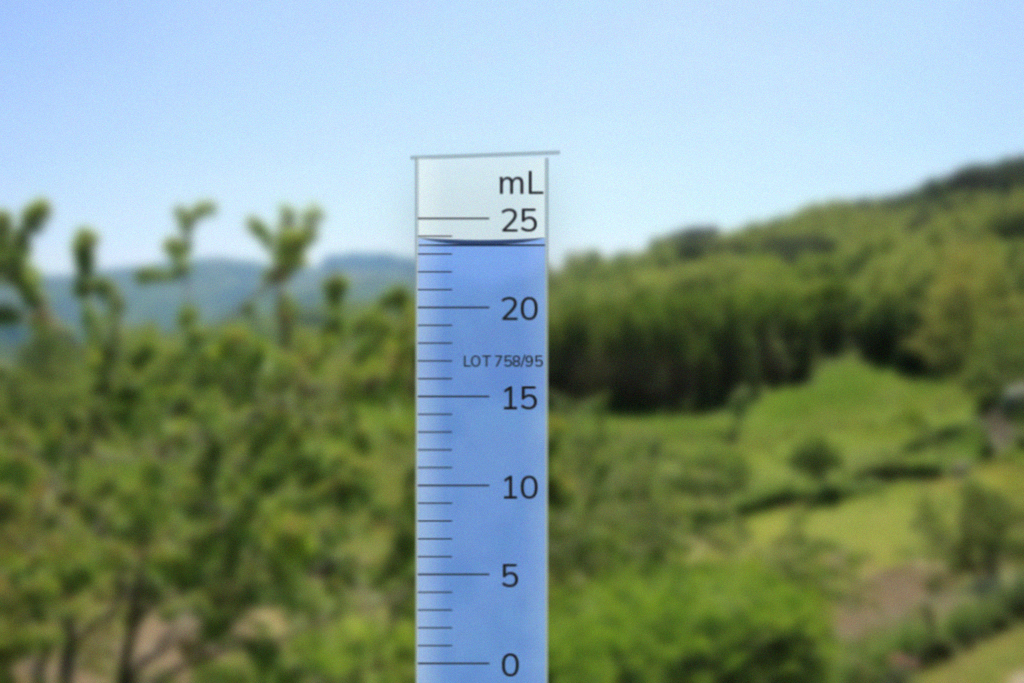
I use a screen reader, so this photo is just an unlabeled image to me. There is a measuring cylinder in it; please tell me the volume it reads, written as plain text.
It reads 23.5 mL
